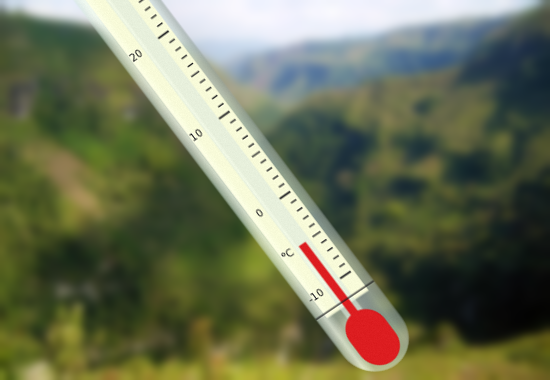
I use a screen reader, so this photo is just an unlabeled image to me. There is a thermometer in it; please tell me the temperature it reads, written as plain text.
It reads -5 °C
